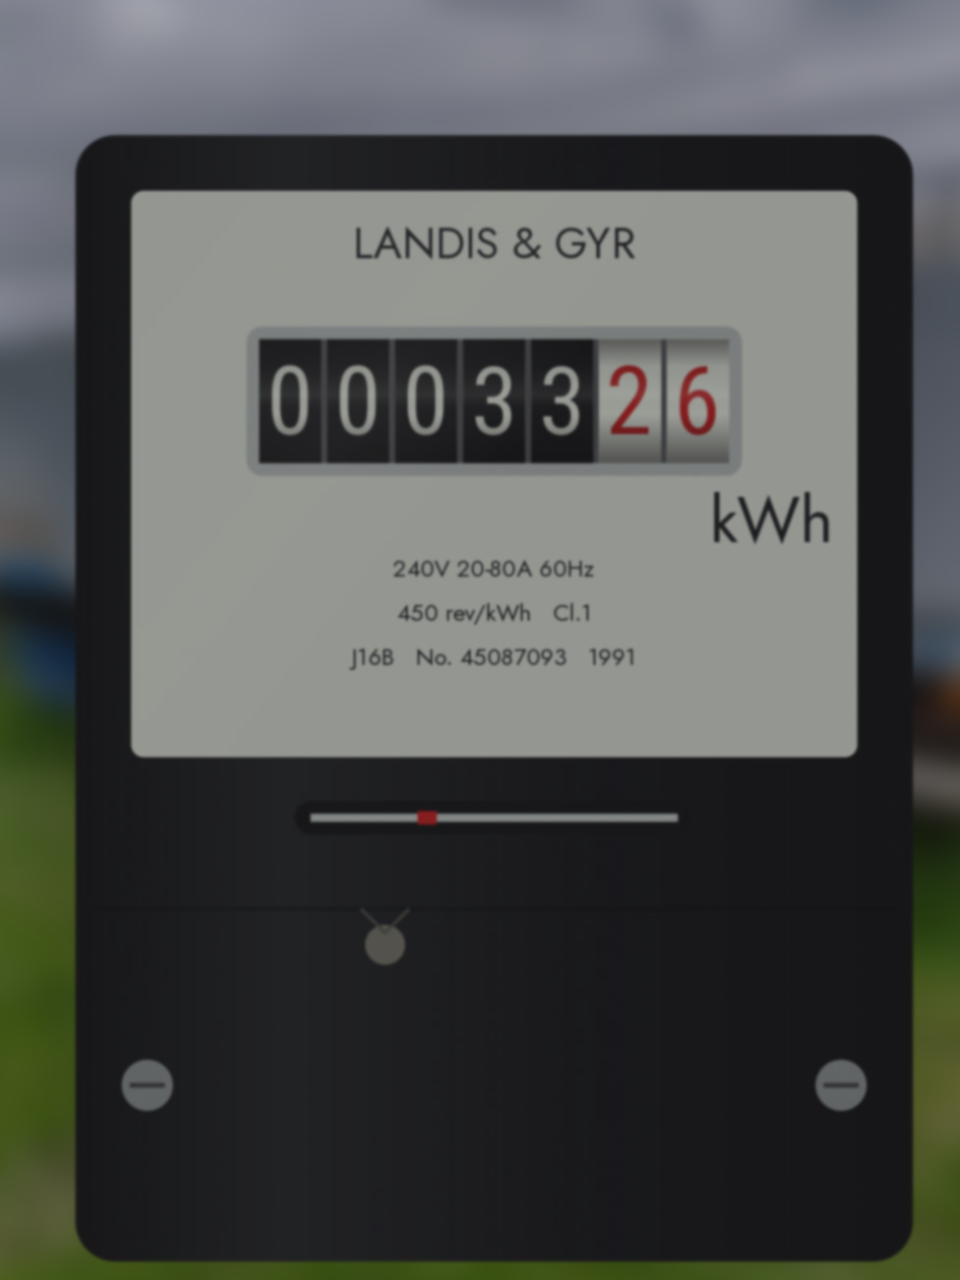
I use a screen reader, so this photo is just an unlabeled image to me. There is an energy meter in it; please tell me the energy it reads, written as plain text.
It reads 33.26 kWh
